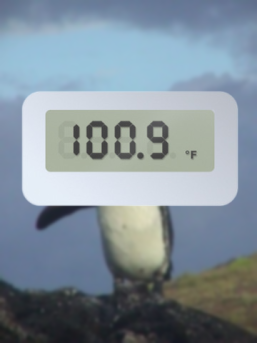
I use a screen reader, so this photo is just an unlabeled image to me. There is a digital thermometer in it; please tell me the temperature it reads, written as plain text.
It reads 100.9 °F
